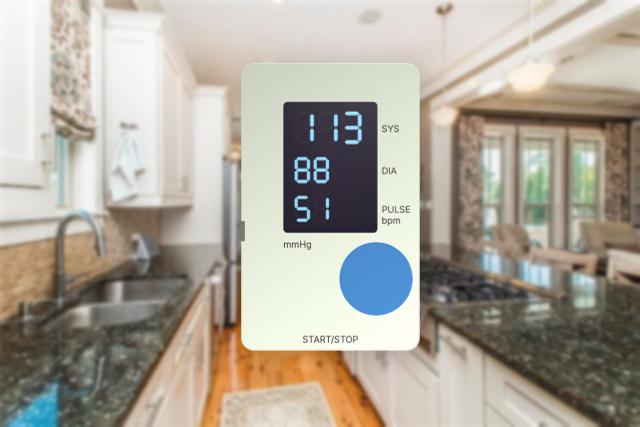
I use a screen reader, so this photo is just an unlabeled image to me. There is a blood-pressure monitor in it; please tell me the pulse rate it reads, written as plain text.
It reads 51 bpm
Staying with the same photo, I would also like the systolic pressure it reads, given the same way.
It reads 113 mmHg
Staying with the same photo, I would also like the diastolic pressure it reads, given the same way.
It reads 88 mmHg
